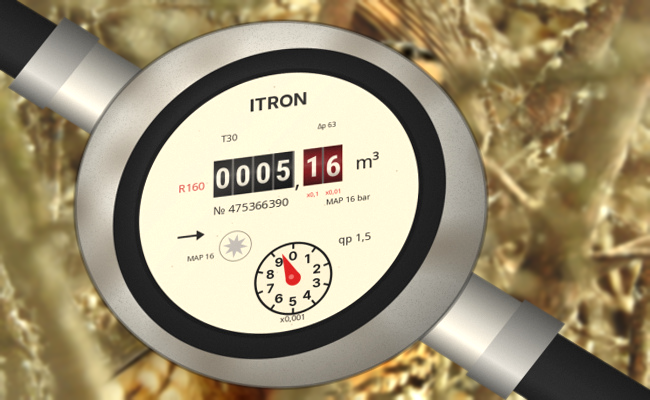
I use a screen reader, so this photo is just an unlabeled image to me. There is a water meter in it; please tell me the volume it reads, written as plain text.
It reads 5.159 m³
